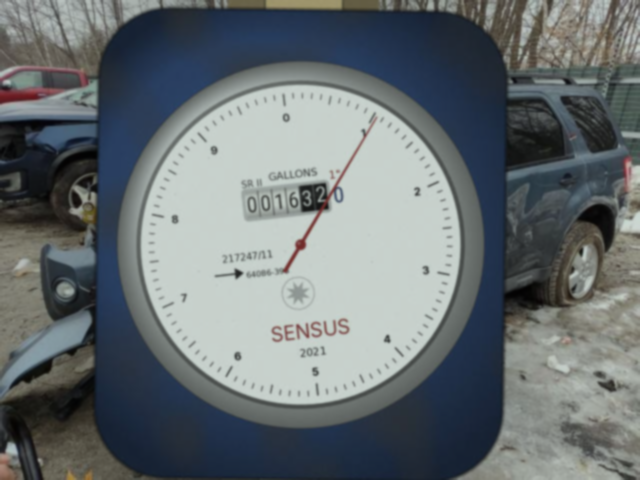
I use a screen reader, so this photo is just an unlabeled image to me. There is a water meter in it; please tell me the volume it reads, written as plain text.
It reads 16321.0 gal
